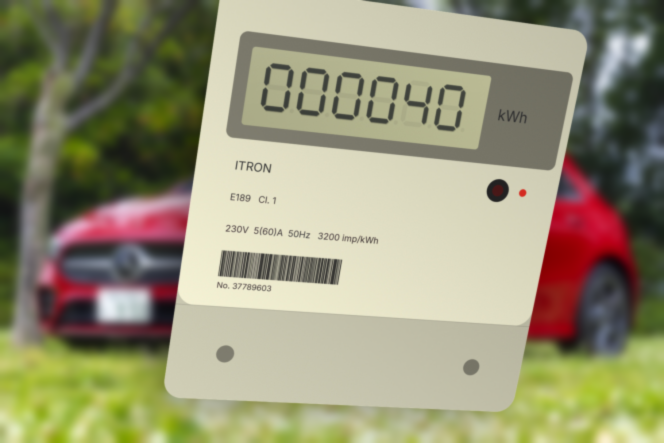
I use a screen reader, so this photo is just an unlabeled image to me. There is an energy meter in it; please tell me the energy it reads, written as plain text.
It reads 40 kWh
